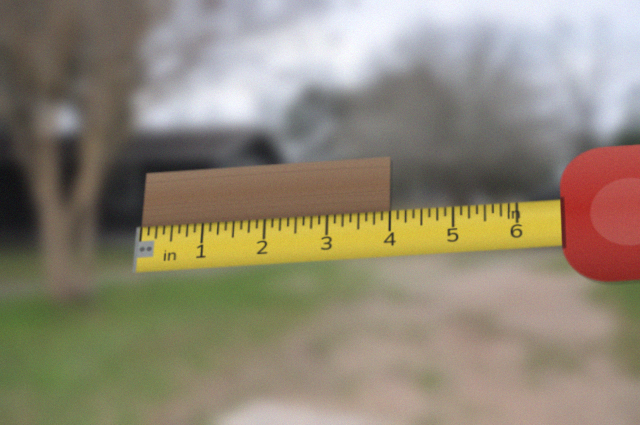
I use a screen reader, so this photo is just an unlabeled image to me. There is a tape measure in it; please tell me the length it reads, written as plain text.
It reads 4 in
